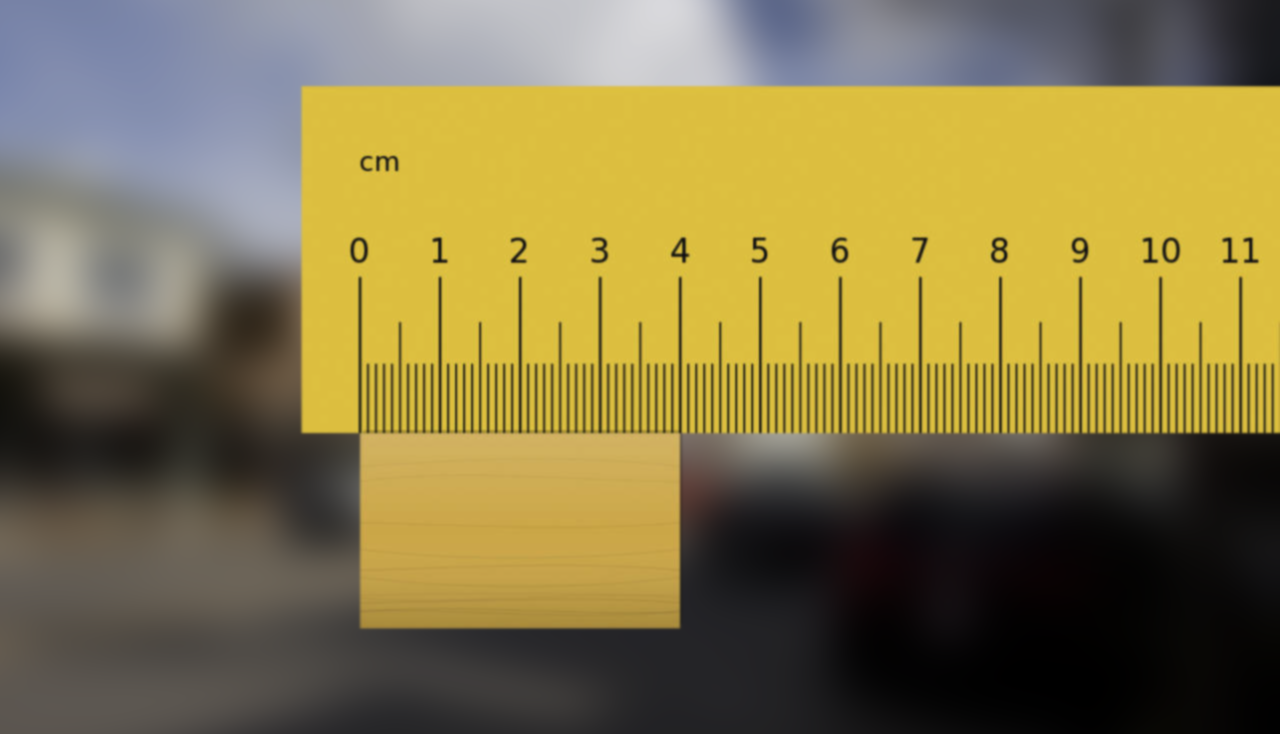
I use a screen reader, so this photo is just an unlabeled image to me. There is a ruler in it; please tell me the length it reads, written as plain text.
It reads 4 cm
